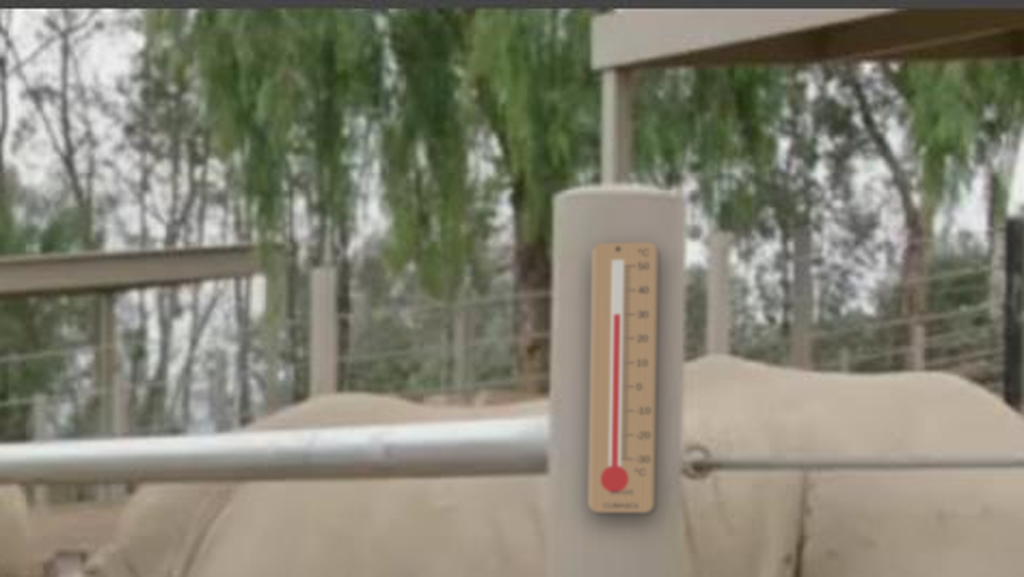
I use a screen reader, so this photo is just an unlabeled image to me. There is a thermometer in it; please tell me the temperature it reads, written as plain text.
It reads 30 °C
